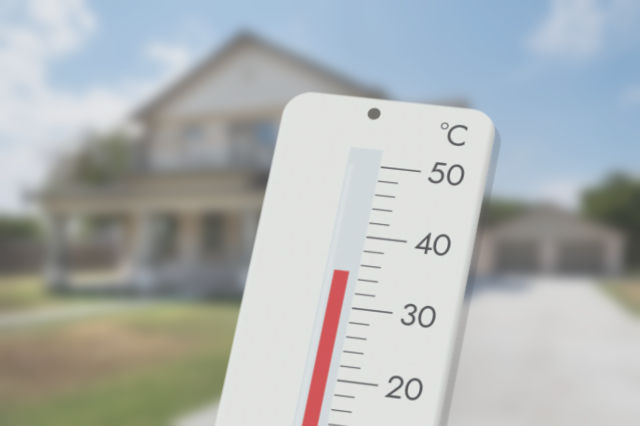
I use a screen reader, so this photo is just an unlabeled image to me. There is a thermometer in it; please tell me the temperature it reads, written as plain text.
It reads 35 °C
